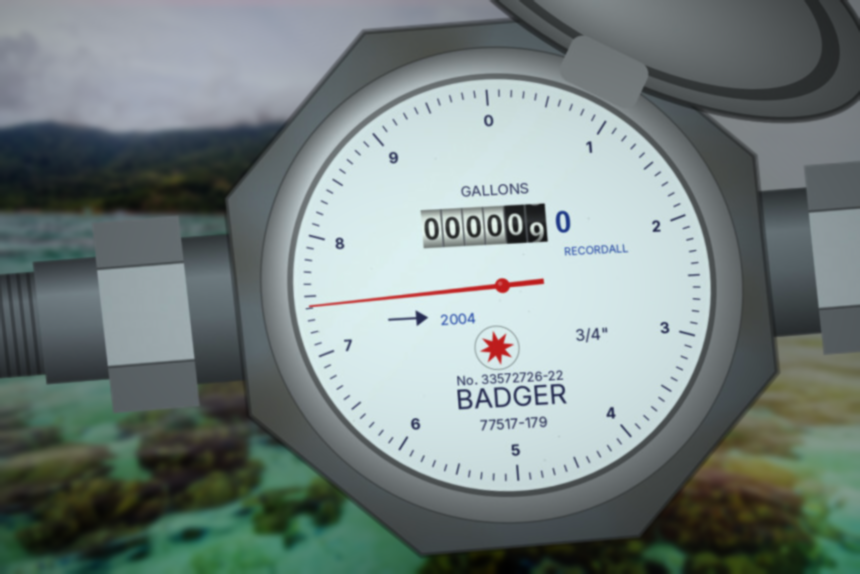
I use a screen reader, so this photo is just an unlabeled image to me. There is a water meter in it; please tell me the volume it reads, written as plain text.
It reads 87.4 gal
